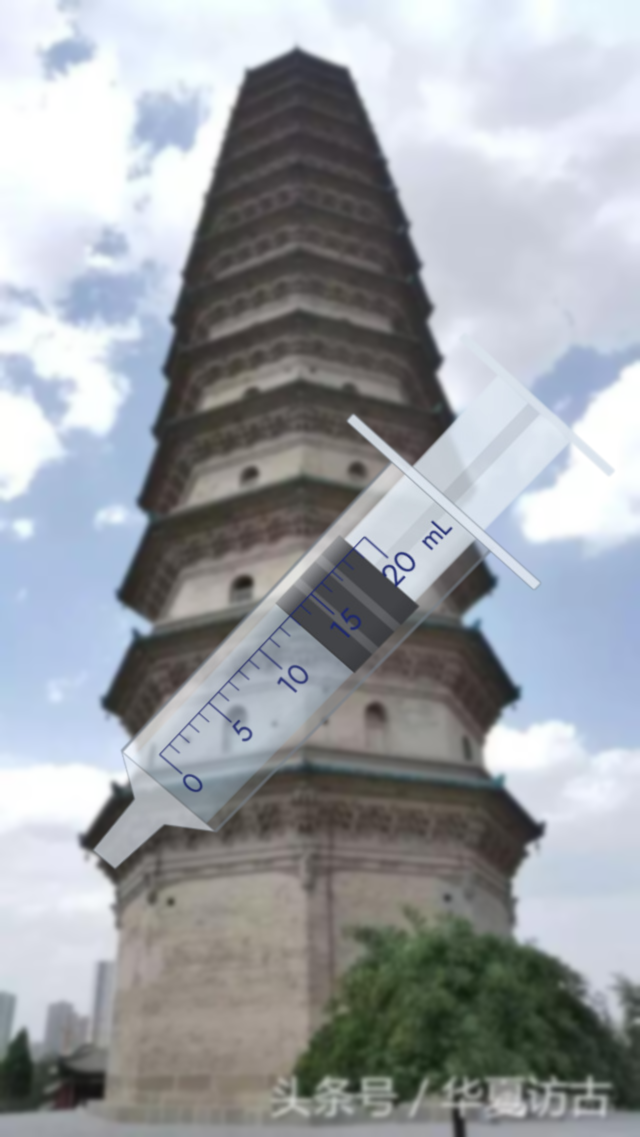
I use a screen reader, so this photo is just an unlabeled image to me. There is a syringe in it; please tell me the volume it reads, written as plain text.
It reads 13 mL
